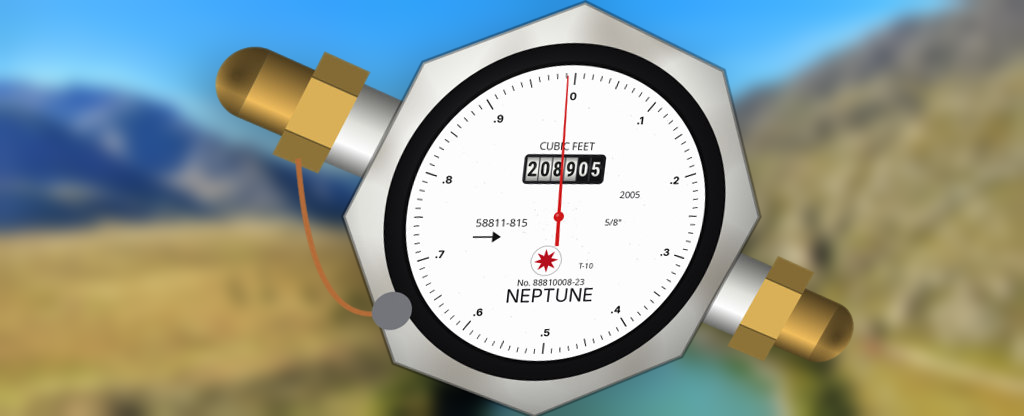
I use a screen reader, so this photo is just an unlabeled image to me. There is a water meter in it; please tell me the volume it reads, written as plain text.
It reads 208904.99 ft³
